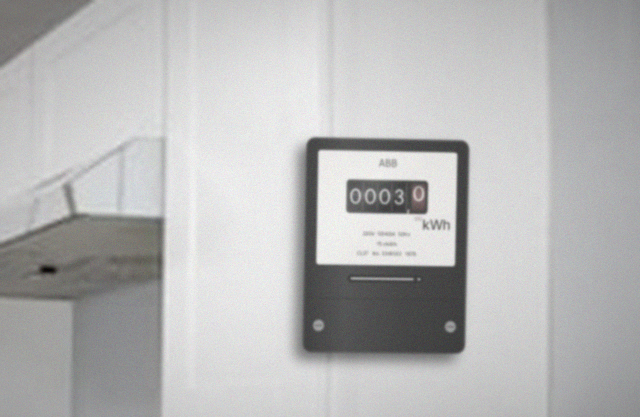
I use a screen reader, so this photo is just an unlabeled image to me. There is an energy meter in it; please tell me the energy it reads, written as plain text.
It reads 3.0 kWh
